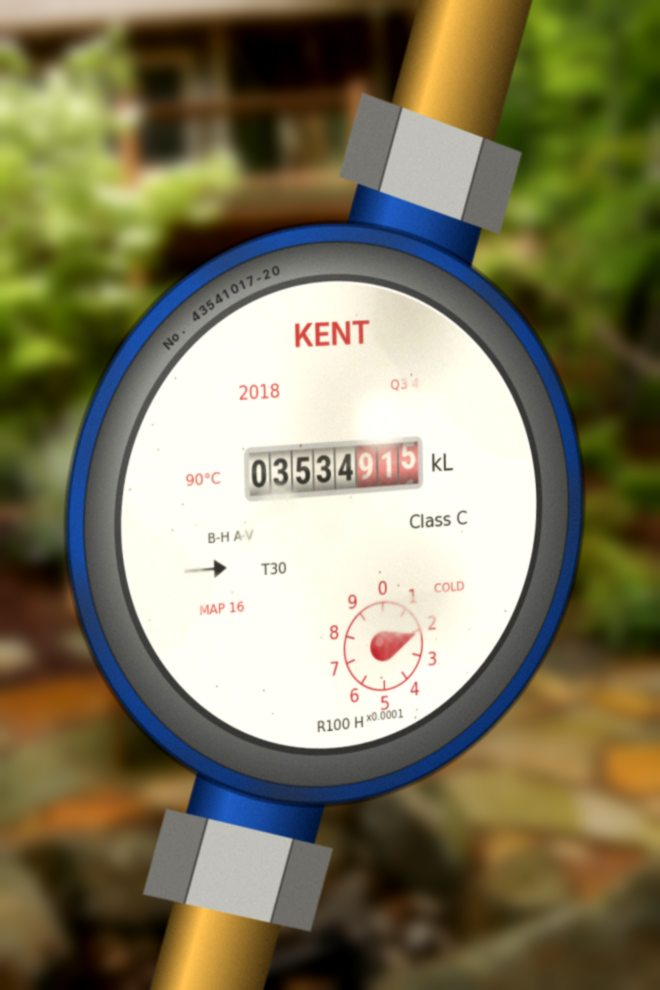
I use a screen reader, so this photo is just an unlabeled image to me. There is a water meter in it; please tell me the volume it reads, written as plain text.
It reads 3534.9152 kL
